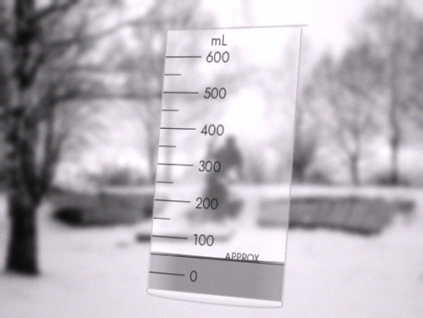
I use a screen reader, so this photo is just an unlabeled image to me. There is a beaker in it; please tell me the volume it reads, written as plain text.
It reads 50 mL
